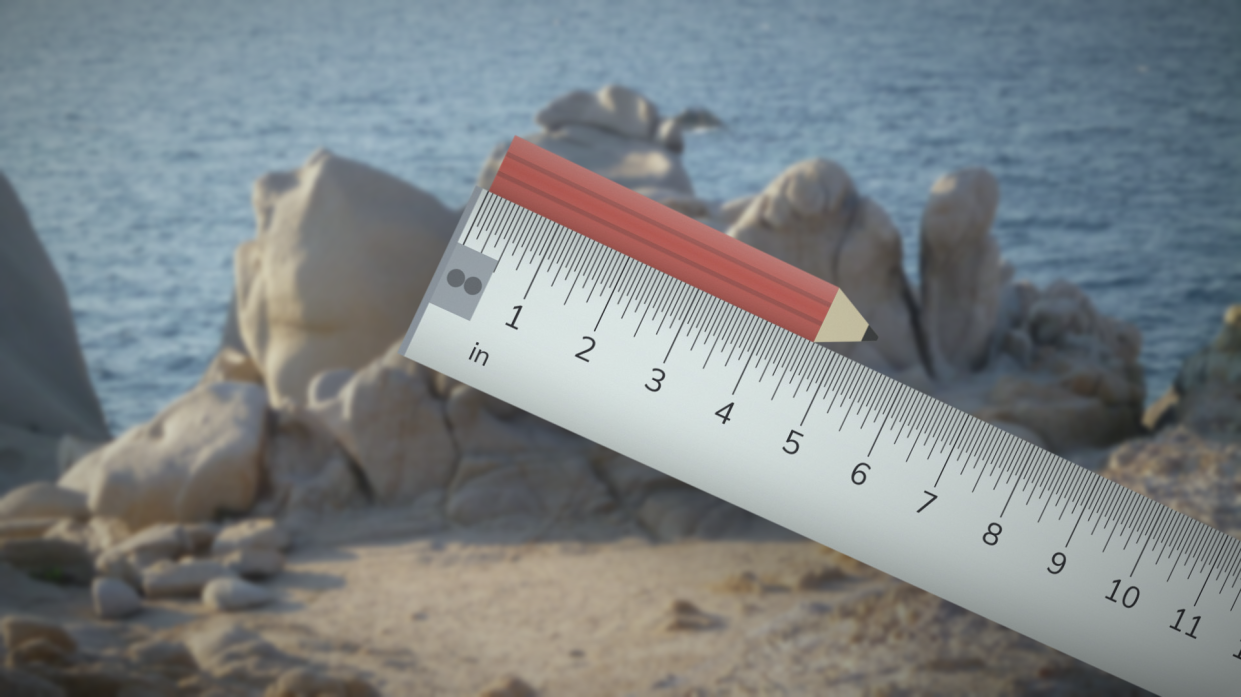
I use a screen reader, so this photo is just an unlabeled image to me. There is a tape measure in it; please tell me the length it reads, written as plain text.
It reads 5.4375 in
